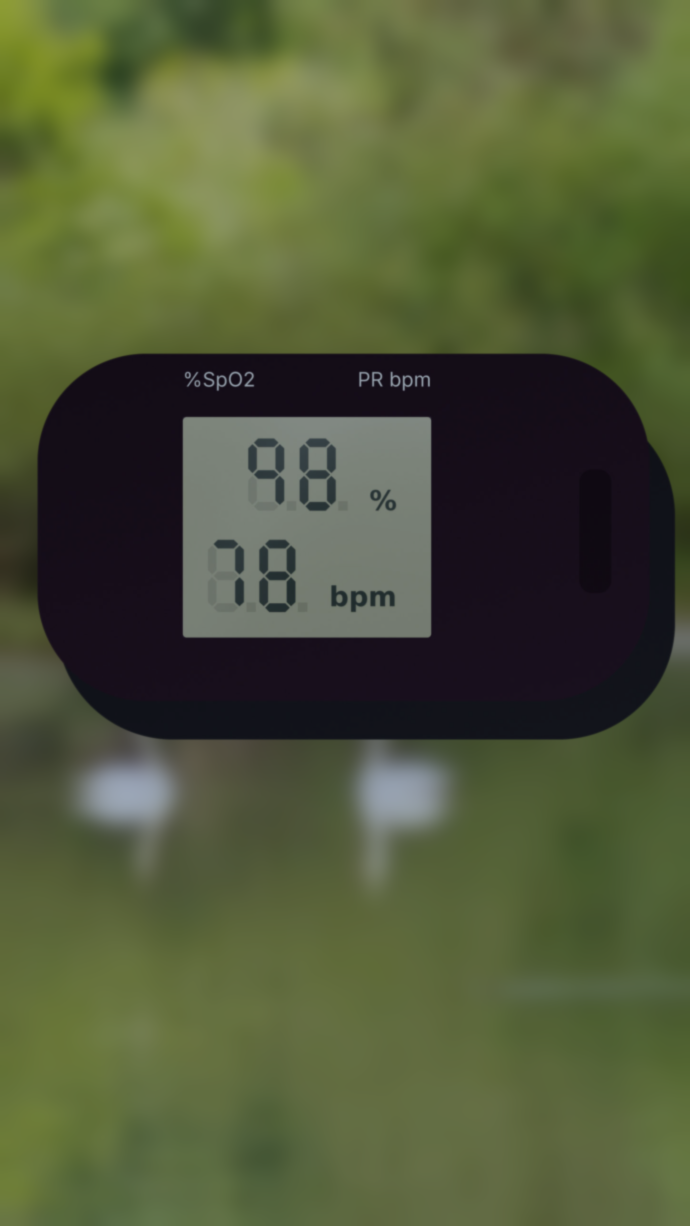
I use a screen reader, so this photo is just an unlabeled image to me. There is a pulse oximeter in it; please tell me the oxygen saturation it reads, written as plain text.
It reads 98 %
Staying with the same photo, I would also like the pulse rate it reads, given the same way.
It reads 78 bpm
